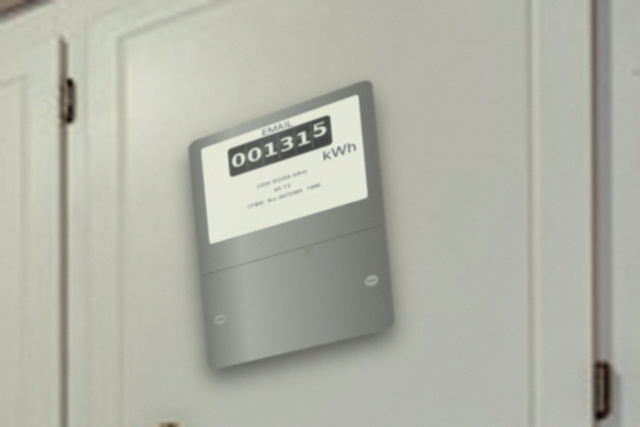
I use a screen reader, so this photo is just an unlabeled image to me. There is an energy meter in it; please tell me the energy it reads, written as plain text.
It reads 1315 kWh
